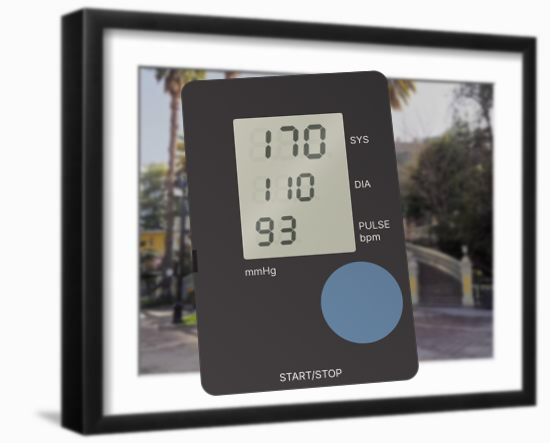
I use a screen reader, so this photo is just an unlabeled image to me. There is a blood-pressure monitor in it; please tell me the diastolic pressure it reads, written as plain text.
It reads 110 mmHg
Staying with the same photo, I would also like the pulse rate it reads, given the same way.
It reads 93 bpm
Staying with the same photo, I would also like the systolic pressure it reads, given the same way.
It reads 170 mmHg
